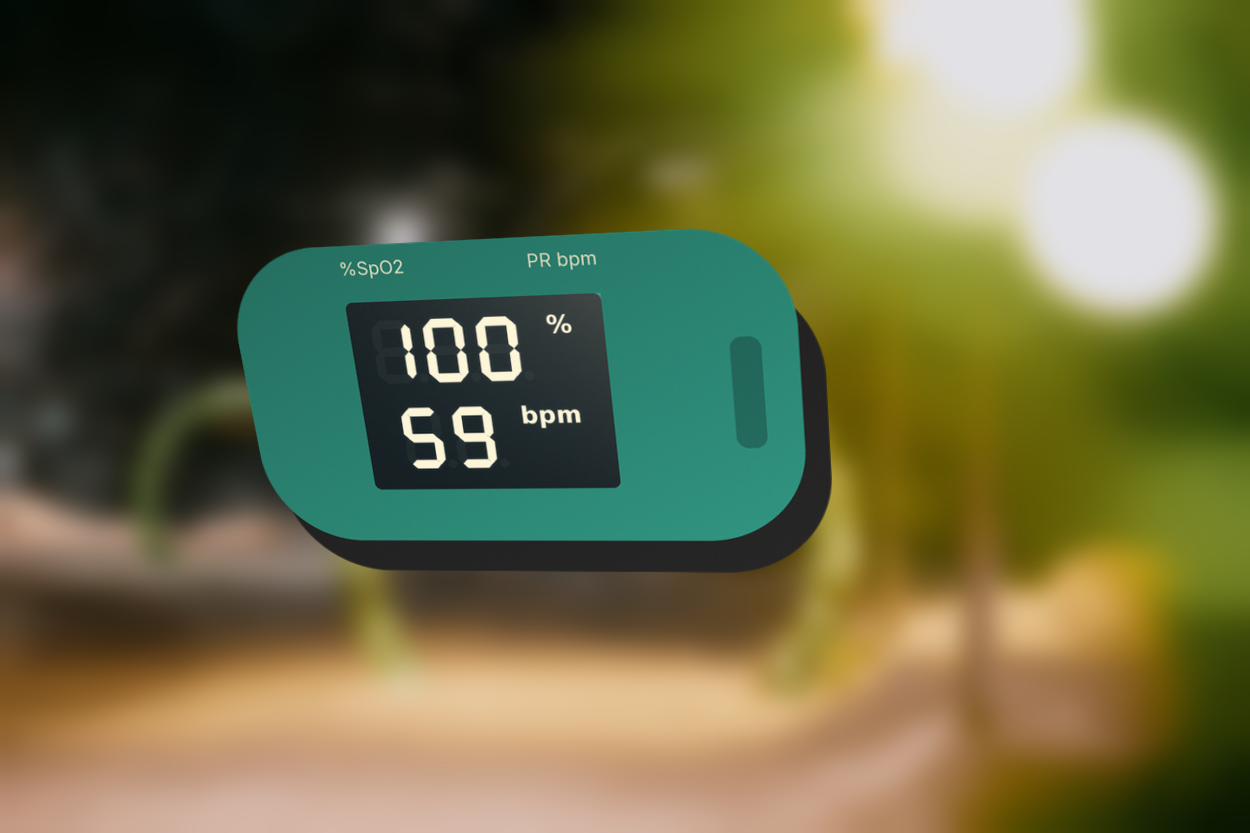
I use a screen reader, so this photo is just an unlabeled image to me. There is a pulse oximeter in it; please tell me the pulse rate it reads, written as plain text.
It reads 59 bpm
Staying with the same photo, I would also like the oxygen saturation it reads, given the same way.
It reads 100 %
